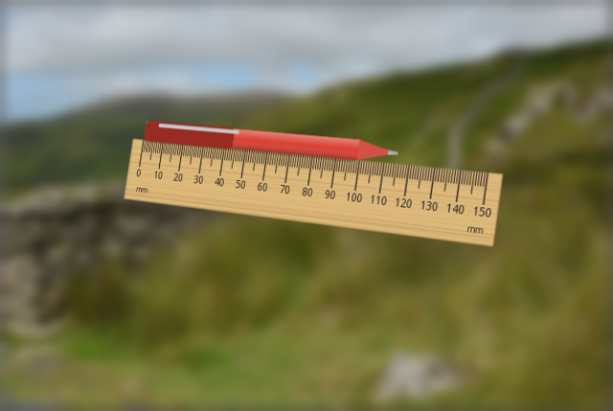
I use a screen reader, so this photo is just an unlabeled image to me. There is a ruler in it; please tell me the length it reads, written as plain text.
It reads 115 mm
